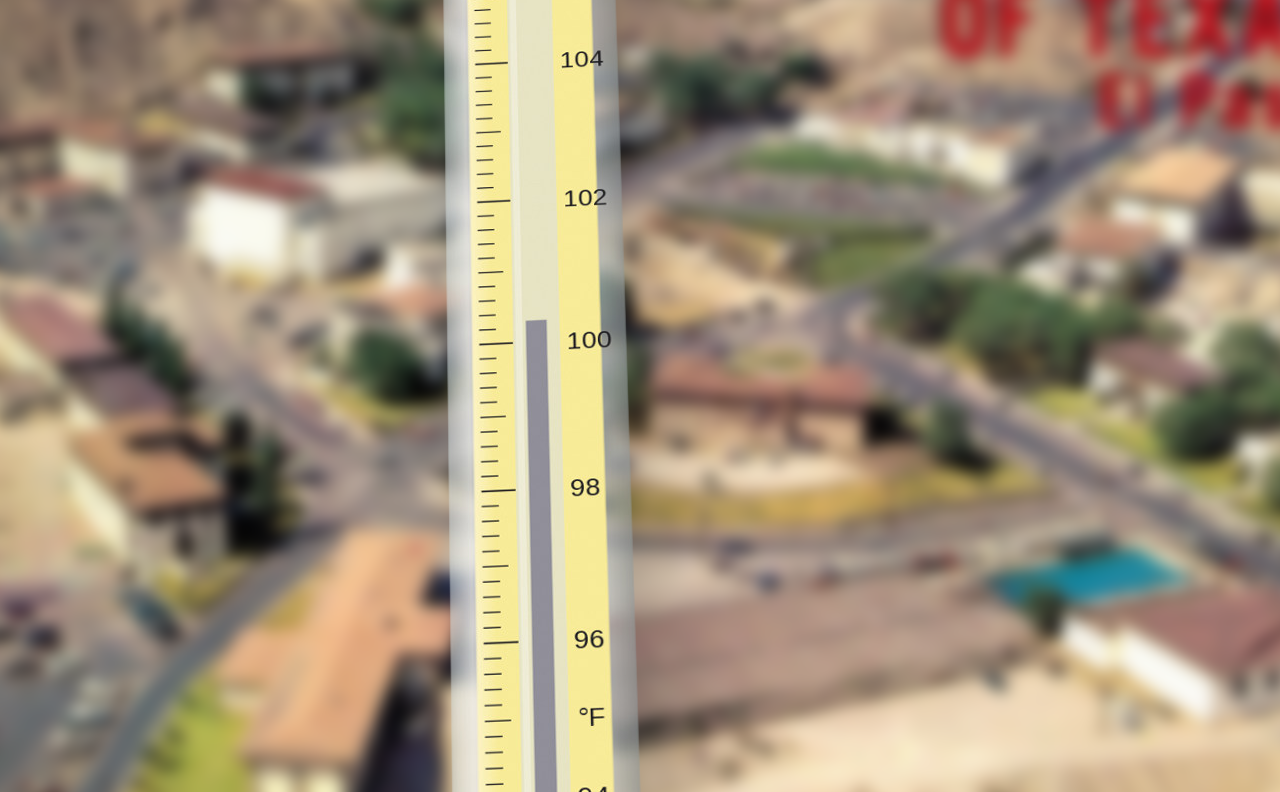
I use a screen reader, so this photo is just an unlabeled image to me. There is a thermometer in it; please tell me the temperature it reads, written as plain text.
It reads 100.3 °F
